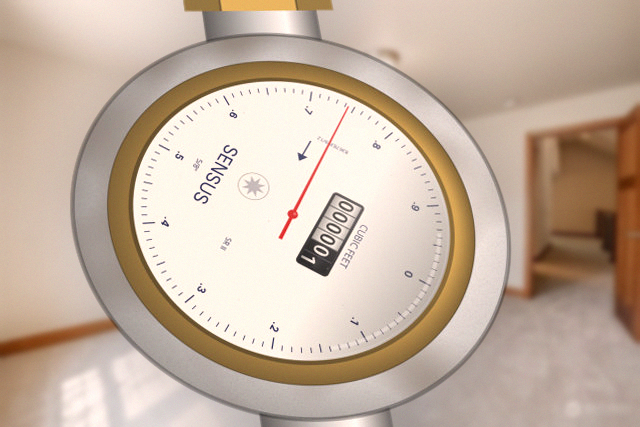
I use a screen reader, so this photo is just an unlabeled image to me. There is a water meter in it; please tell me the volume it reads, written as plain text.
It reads 0.74 ft³
